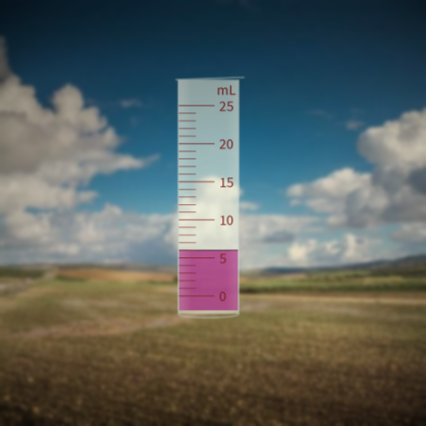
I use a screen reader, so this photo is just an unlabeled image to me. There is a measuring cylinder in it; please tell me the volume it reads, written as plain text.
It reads 6 mL
